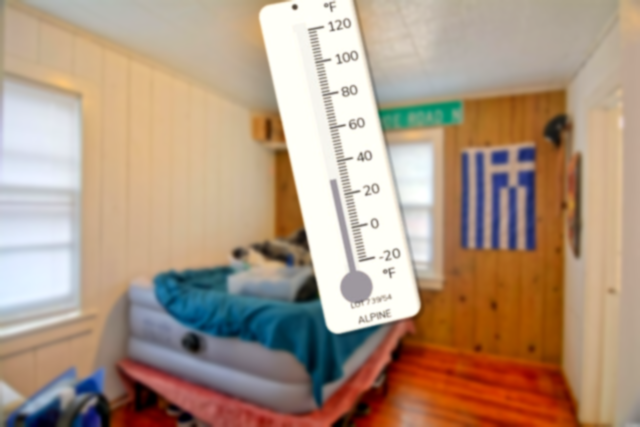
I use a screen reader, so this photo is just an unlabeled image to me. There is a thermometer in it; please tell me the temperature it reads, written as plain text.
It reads 30 °F
